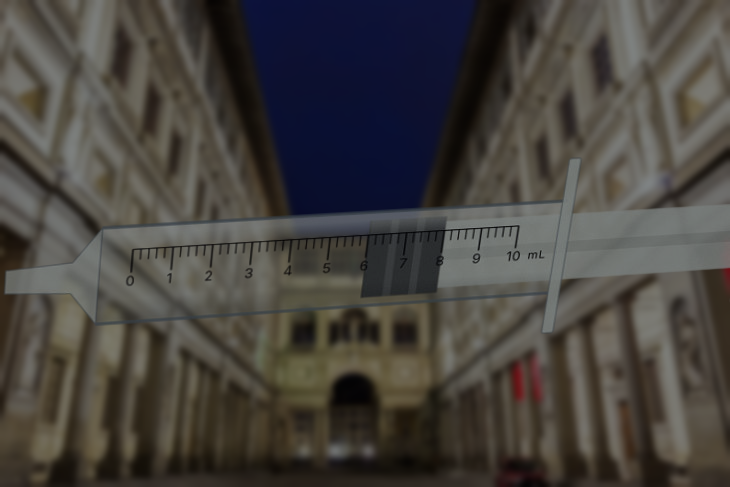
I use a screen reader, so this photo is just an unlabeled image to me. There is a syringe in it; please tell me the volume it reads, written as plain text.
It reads 6 mL
